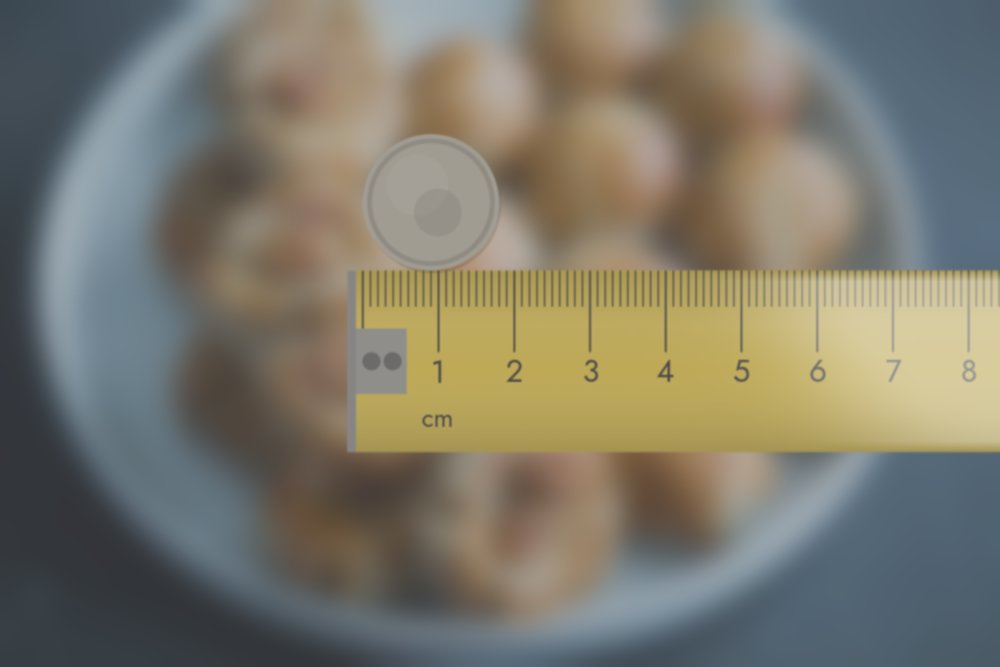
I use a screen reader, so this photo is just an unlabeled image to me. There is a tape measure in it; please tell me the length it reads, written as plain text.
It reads 1.8 cm
